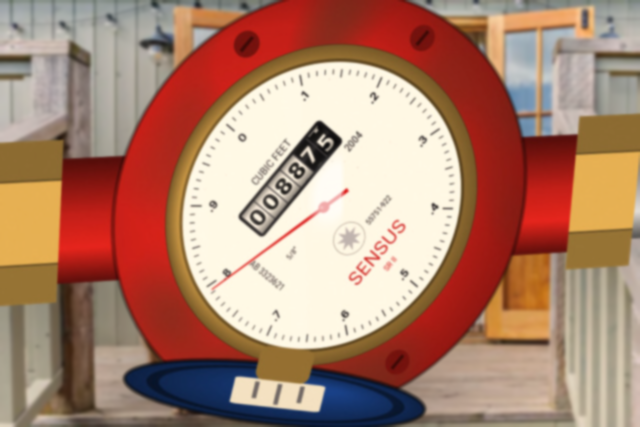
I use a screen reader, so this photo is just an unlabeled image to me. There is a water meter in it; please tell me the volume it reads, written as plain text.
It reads 8874.79 ft³
